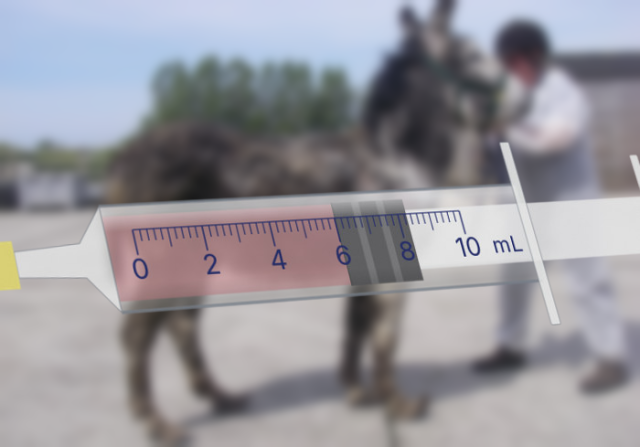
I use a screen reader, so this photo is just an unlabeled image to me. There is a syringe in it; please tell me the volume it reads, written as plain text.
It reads 6 mL
